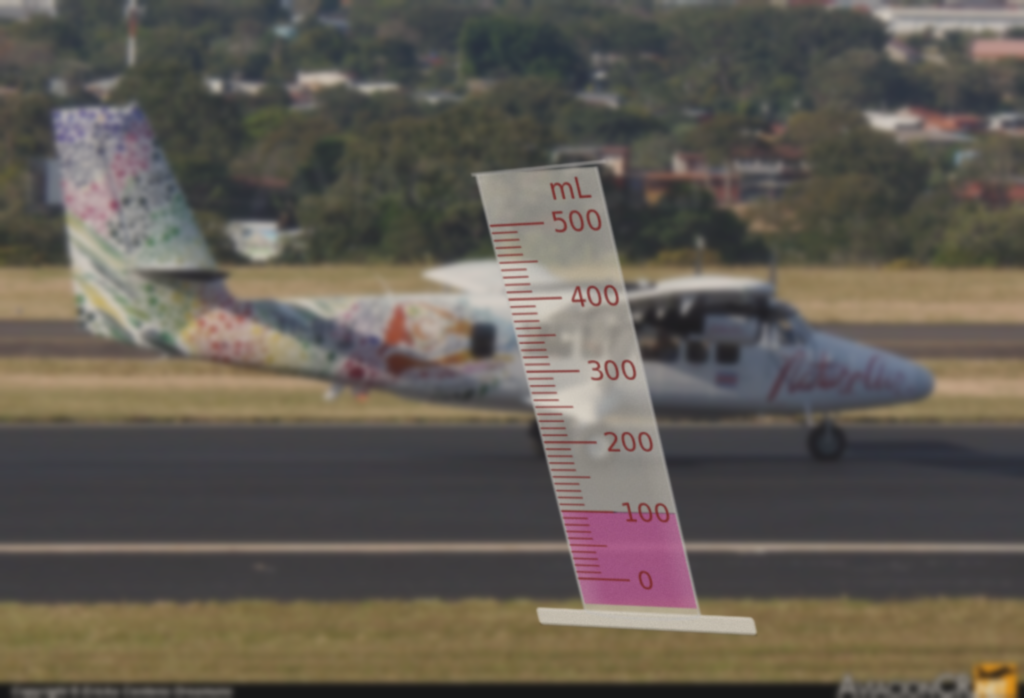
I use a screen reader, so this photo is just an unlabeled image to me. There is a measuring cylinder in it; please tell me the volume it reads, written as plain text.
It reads 100 mL
